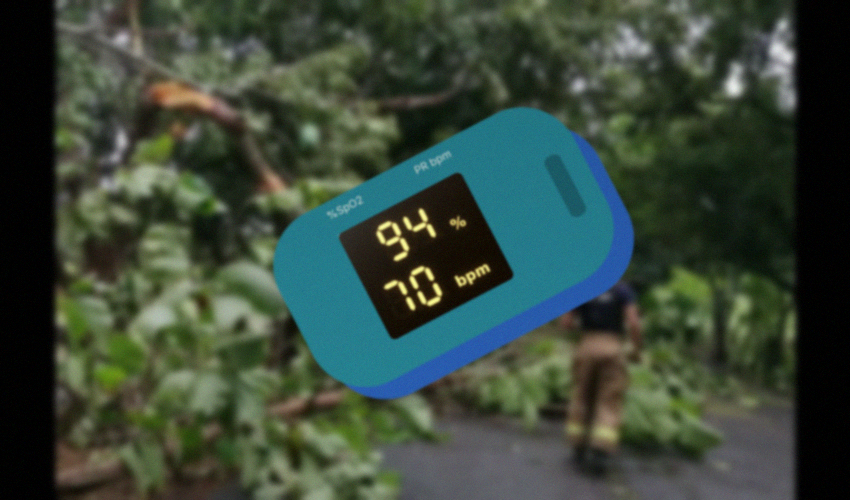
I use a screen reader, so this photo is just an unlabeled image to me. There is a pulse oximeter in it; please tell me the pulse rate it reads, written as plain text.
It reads 70 bpm
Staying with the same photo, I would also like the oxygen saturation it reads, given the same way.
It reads 94 %
